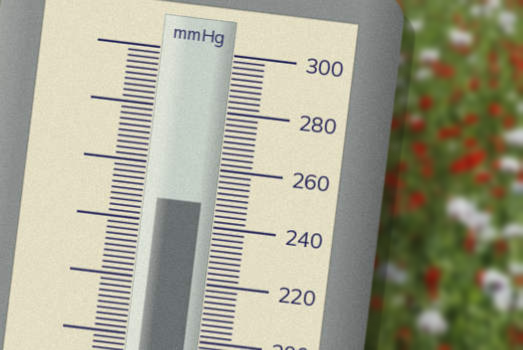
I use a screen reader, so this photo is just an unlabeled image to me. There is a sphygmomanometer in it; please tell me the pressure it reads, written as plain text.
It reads 248 mmHg
